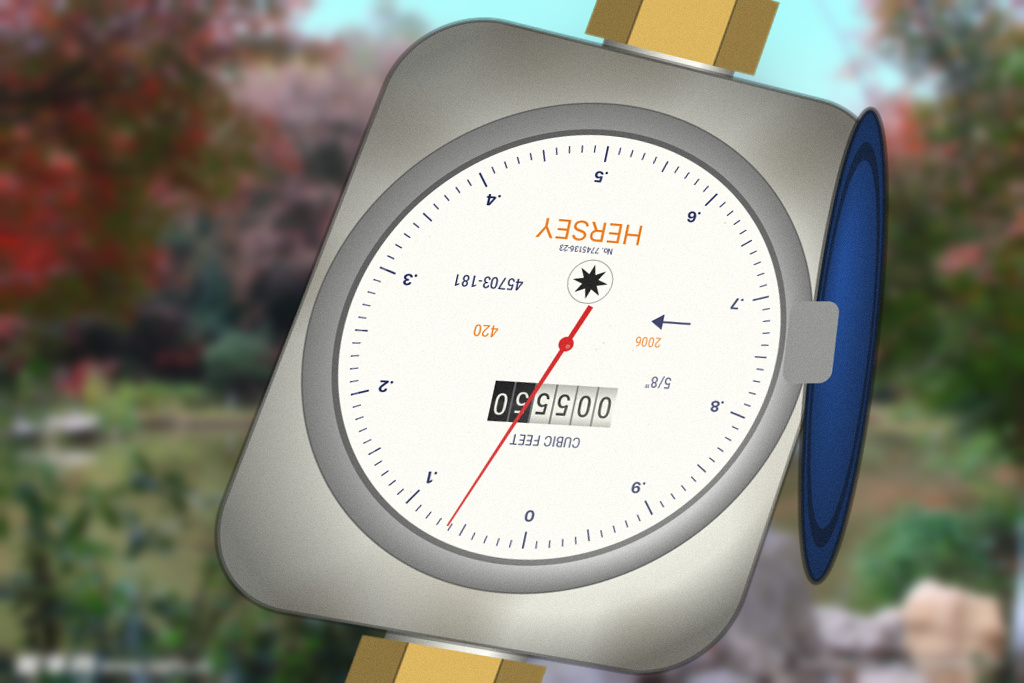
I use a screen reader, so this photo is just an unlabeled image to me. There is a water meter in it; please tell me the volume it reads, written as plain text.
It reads 5550.06 ft³
